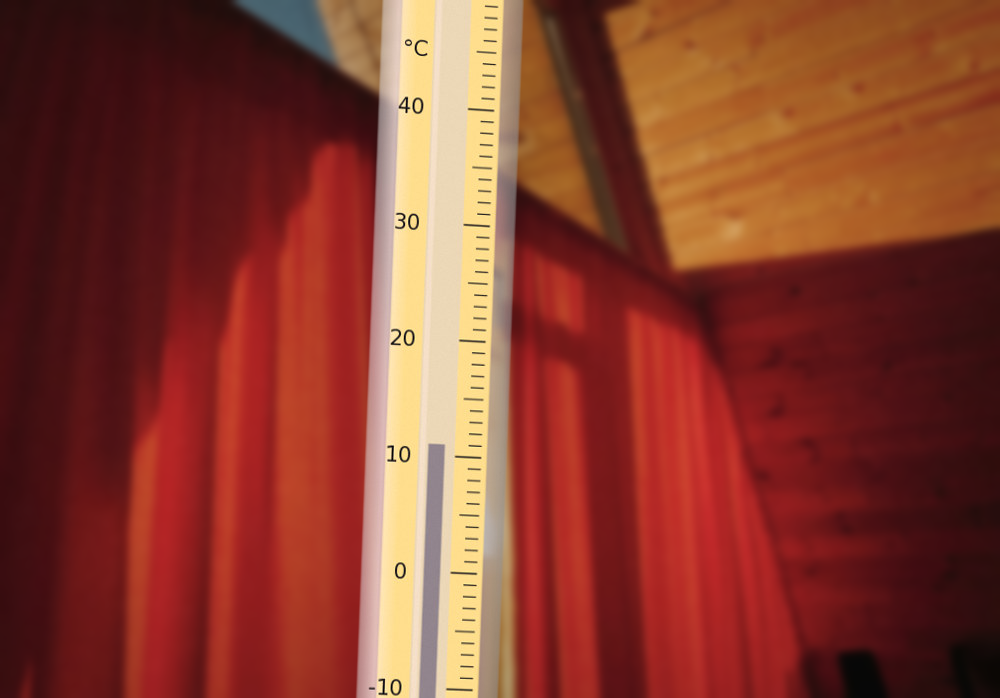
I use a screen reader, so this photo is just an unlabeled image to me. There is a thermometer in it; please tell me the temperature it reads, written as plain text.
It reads 11 °C
